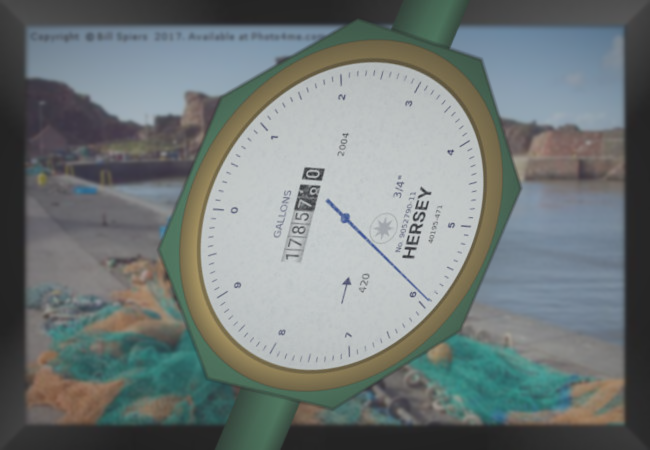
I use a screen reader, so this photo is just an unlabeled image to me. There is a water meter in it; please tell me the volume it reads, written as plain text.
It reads 1785775.9 gal
